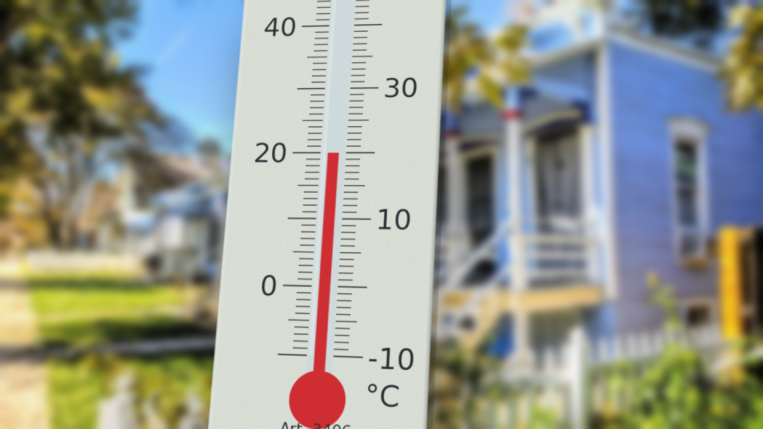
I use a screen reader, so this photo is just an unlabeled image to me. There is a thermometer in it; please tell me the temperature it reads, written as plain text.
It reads 20 °C
